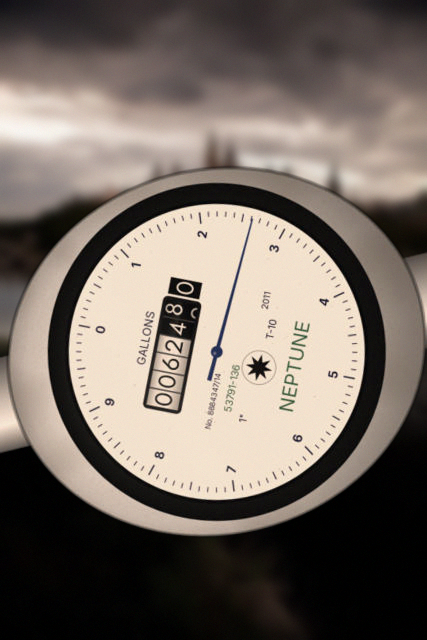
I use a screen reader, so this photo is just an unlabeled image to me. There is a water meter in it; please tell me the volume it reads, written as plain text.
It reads 62482.6 gal
